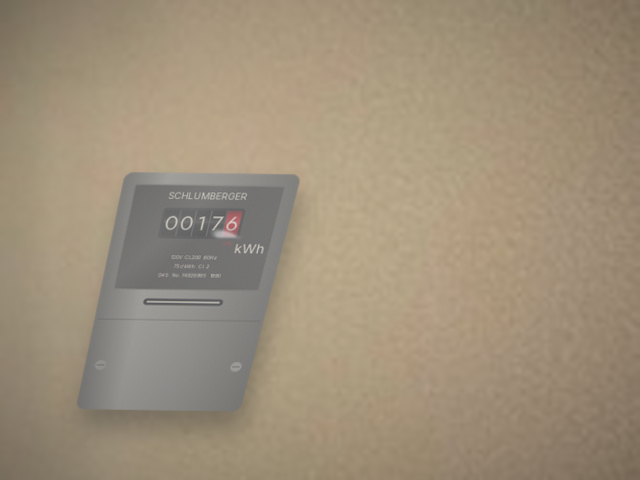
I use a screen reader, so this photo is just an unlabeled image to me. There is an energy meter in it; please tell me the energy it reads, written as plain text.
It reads 17.6 kWh
